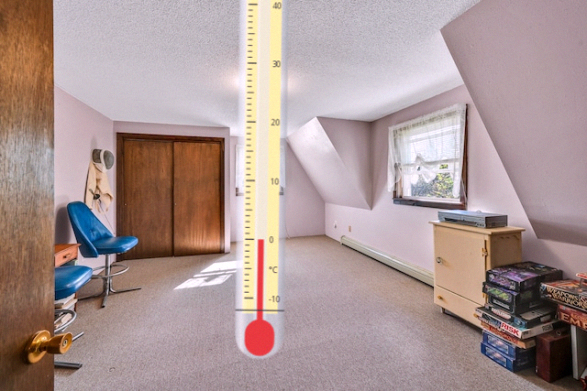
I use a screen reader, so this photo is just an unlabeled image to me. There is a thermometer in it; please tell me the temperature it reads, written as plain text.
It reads 0 °C
